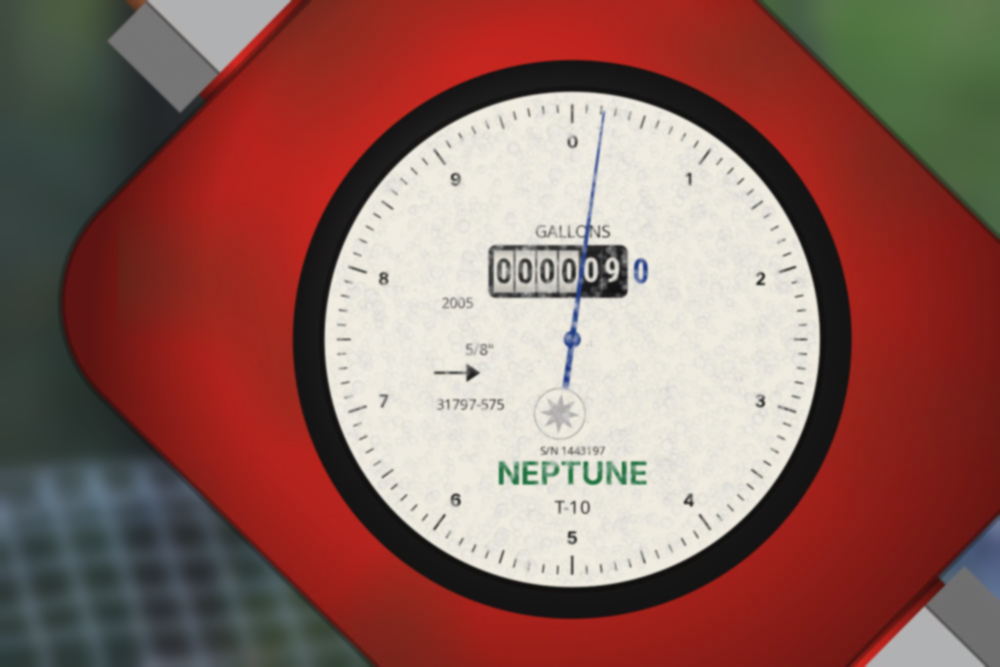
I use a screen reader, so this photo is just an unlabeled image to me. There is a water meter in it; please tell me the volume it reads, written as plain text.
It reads 90.2 gal
